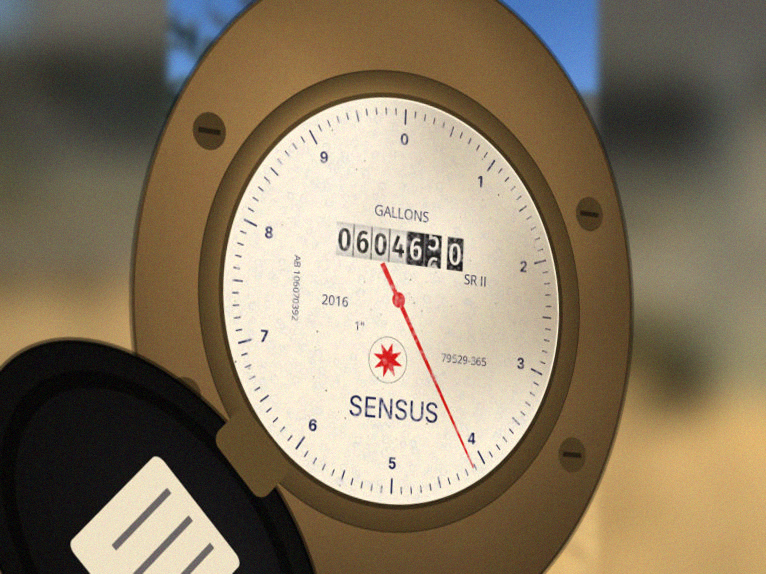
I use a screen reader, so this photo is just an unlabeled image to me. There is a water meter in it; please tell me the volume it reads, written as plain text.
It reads 604654.1 gal
